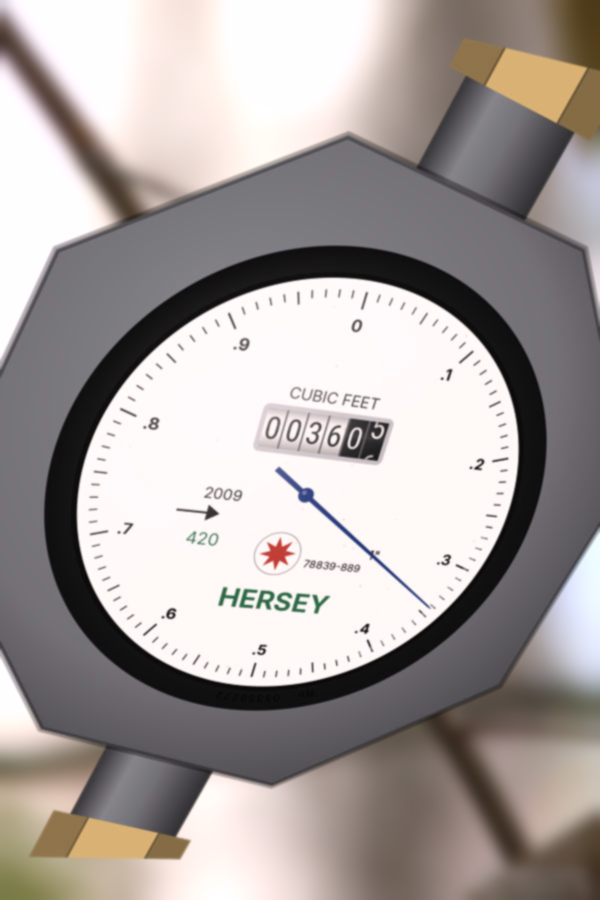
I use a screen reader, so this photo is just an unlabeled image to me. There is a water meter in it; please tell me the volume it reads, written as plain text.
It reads 3605.34 ft³
